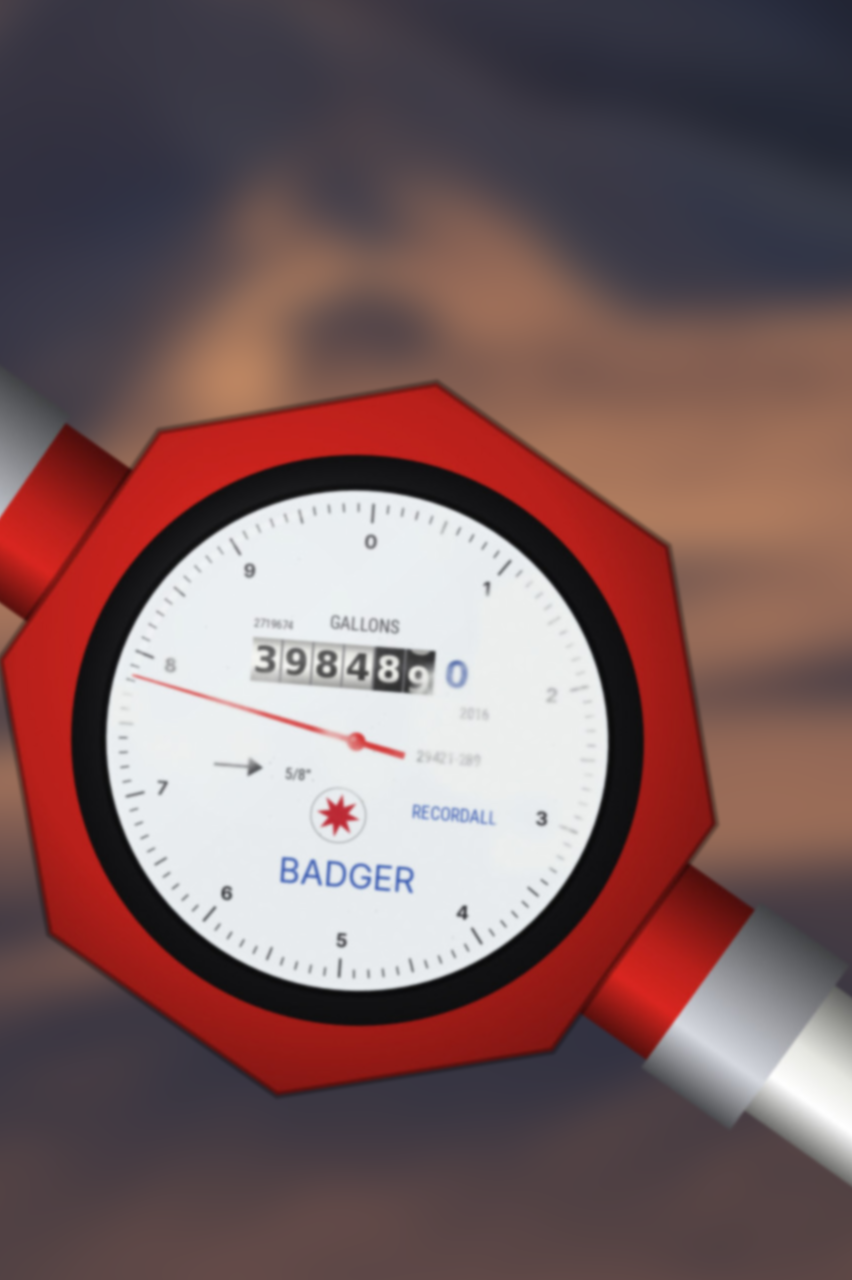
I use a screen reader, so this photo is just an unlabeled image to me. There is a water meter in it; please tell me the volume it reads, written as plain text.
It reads 3984887.8 gal
